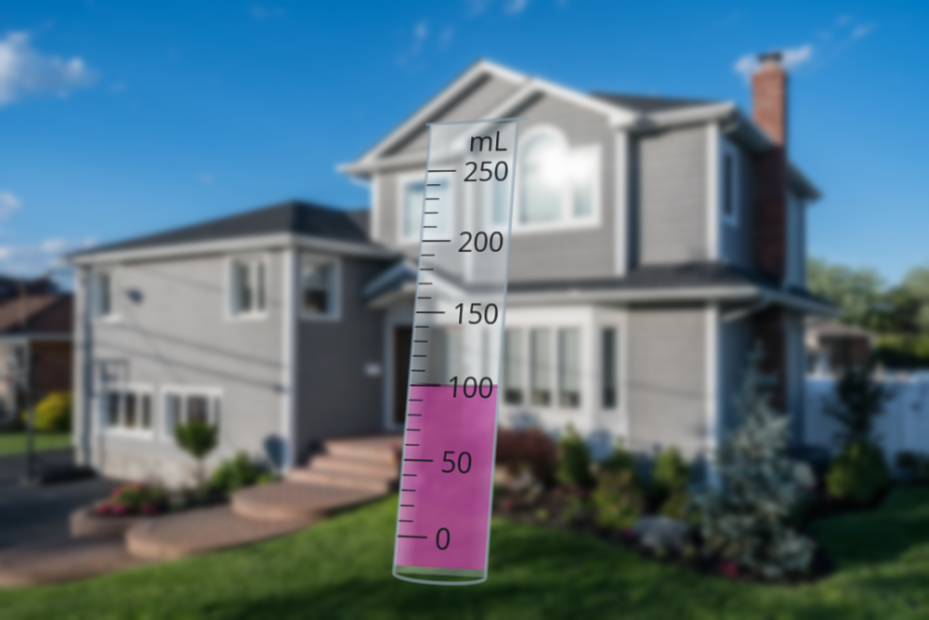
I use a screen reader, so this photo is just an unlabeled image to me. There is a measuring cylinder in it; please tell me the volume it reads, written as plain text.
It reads 100 mL
